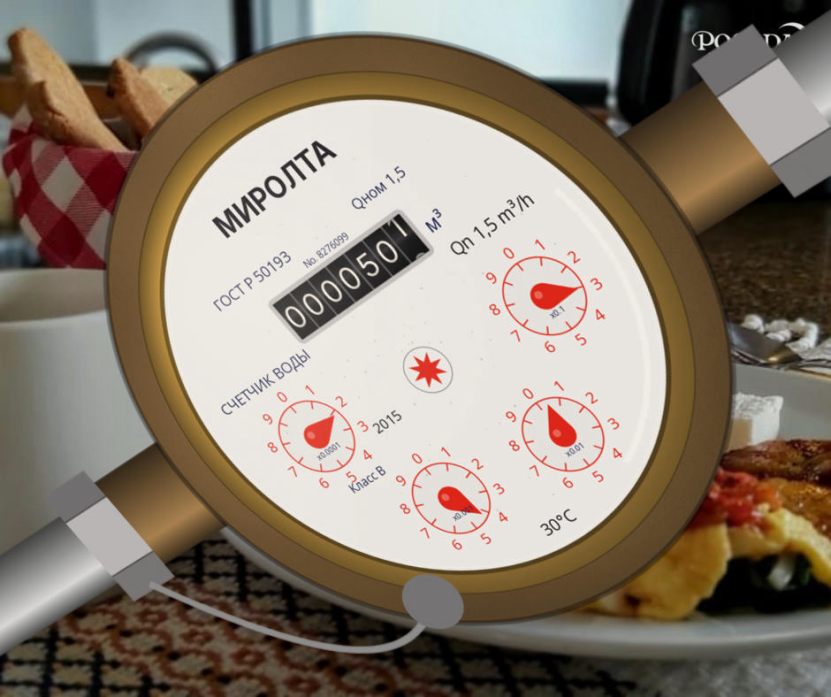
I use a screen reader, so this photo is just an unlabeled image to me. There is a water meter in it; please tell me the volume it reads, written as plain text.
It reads 501.3042 m³
